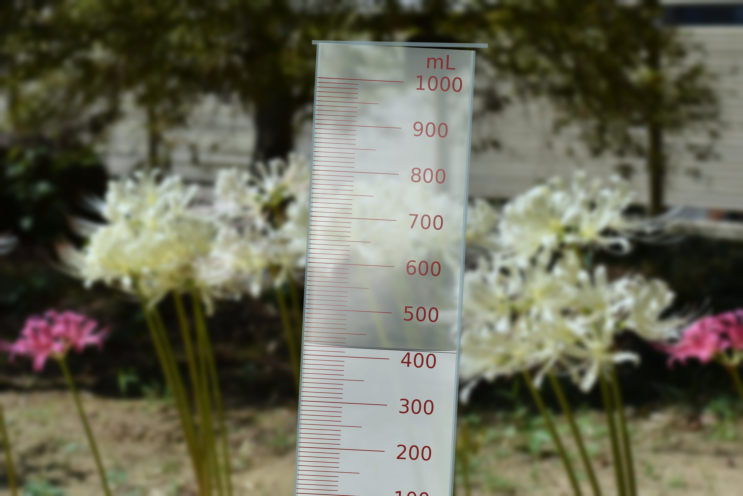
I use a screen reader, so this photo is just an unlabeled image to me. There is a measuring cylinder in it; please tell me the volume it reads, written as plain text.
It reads 420 mL
